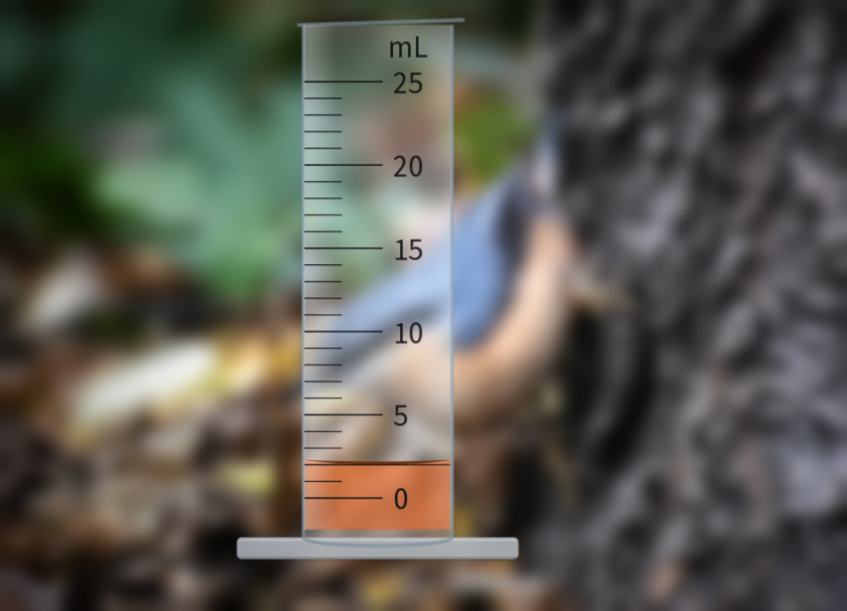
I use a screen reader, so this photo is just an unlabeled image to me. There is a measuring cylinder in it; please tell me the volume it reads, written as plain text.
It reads 2 mL
